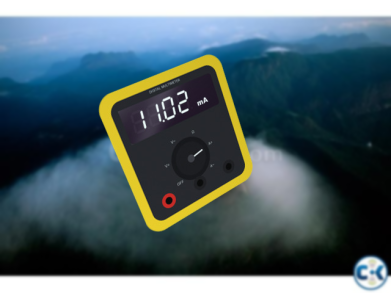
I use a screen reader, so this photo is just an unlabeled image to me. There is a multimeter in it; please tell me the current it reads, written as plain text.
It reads 11.02 mA
